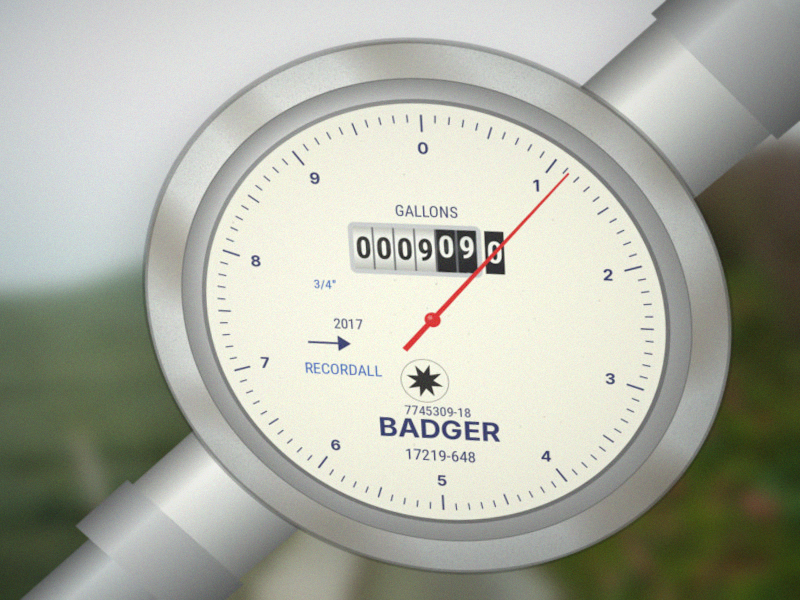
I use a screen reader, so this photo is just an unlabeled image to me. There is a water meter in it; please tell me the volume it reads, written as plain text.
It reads 9091.1 gal
